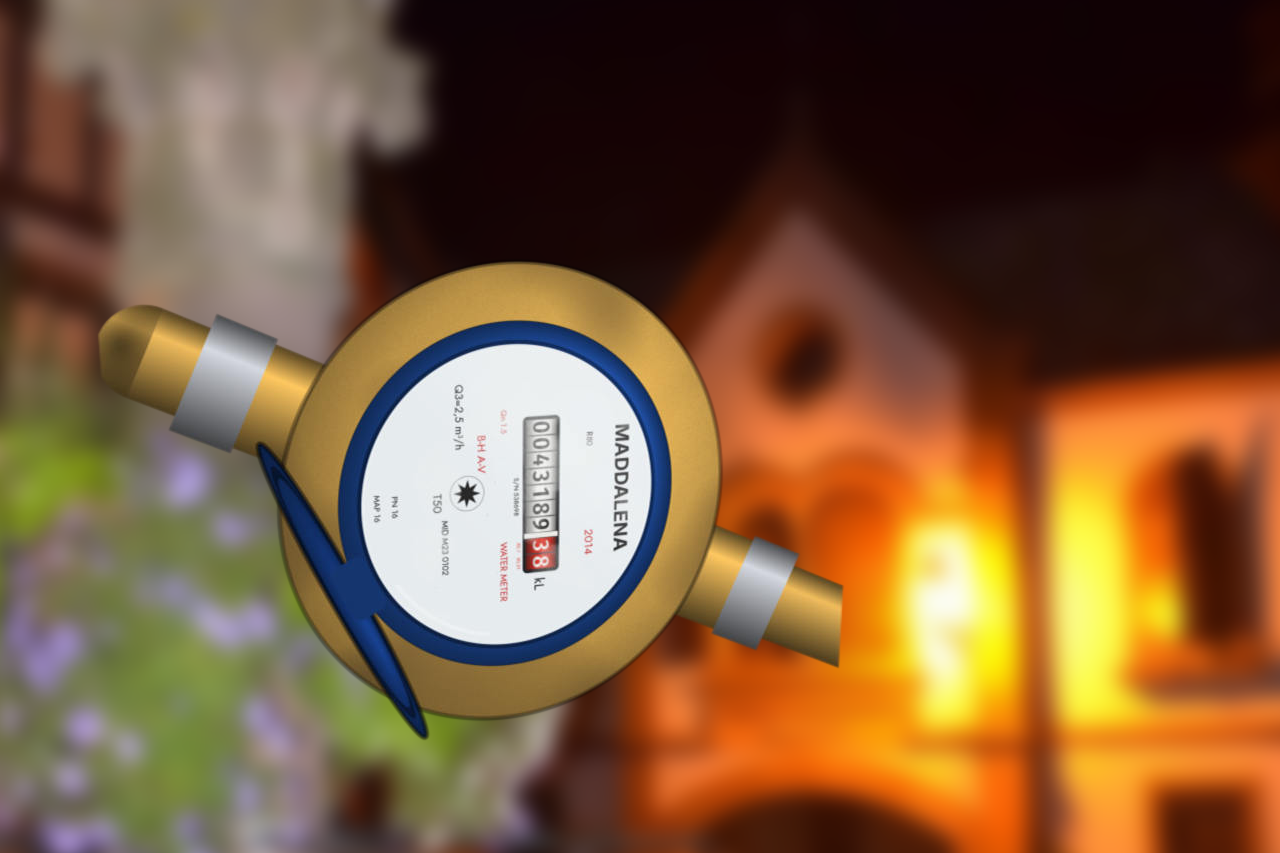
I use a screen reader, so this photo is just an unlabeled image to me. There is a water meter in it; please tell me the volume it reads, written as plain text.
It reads 43189.38 kL
